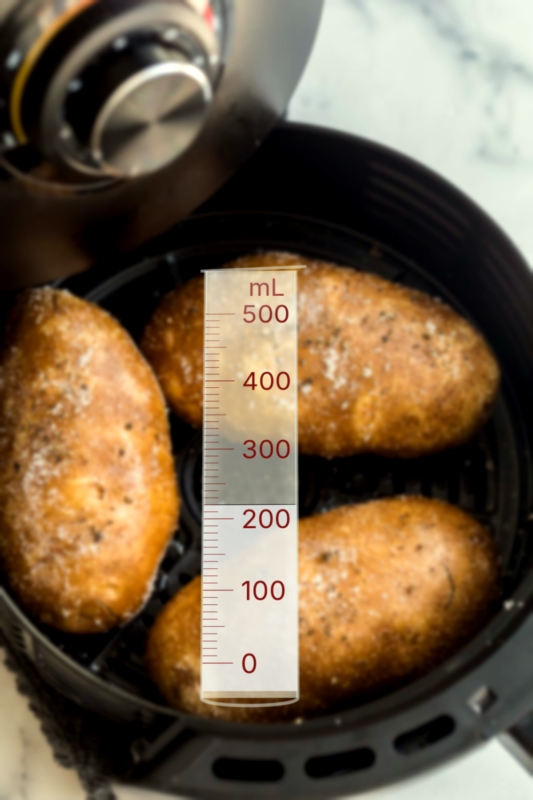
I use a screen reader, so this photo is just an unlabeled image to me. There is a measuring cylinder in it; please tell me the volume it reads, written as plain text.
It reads 220 mL
